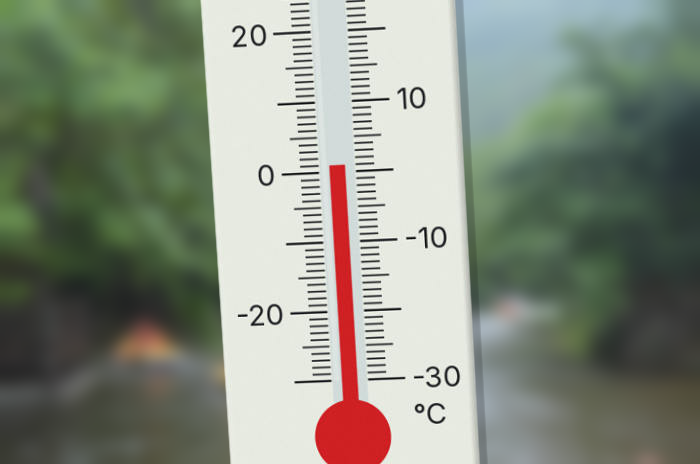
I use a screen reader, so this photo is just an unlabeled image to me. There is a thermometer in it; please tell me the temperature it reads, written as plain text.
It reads 1 °C
